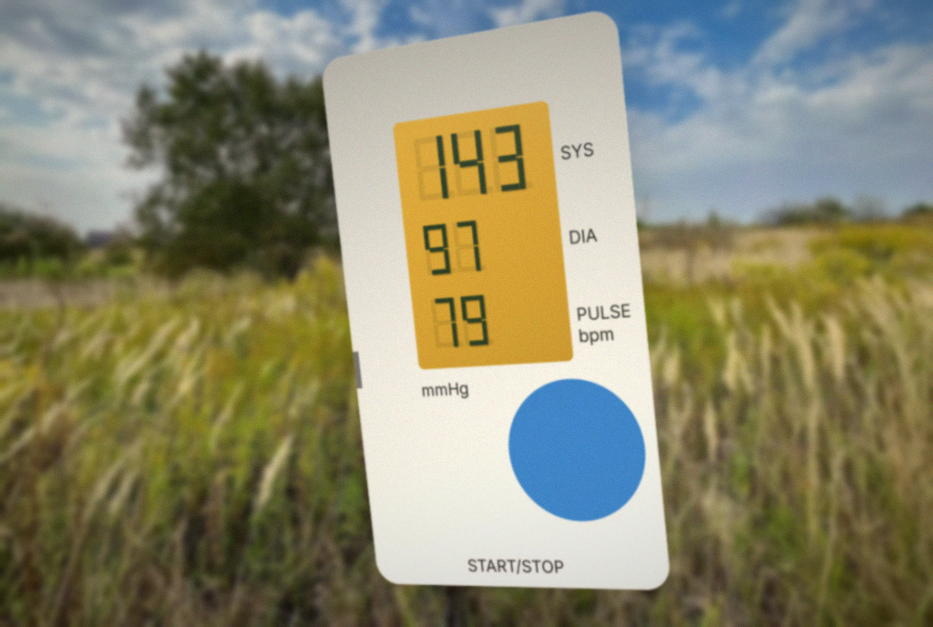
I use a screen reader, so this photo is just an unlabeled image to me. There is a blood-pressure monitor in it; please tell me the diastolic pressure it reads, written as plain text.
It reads 97 mmHg
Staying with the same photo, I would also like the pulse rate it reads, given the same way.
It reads 79 bpm
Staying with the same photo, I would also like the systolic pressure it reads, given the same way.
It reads 143 mmHg
